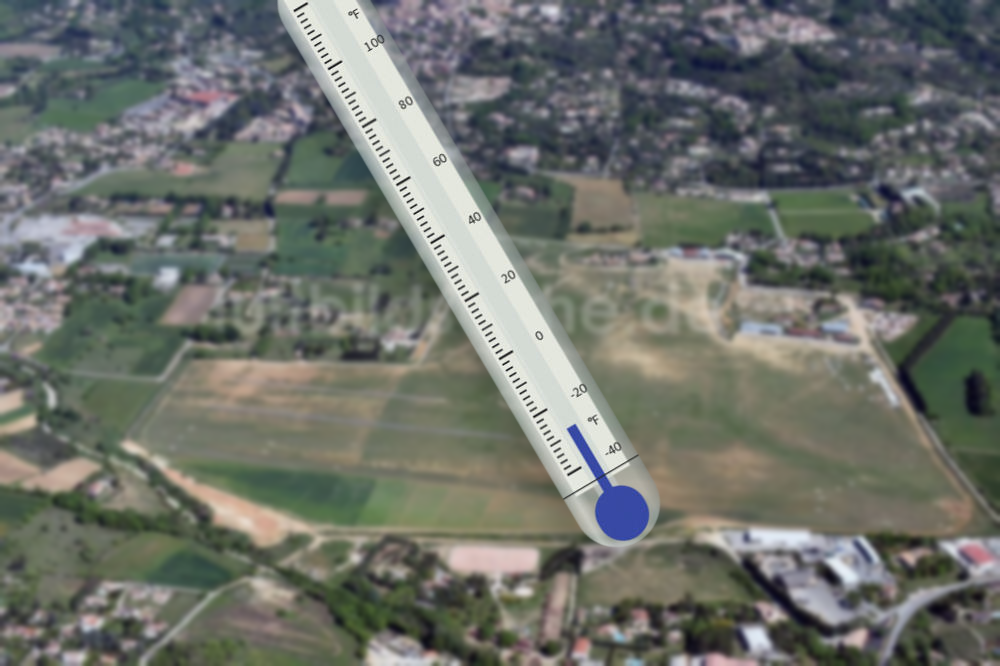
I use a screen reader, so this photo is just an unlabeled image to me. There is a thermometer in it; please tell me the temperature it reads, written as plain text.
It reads -28 °F
